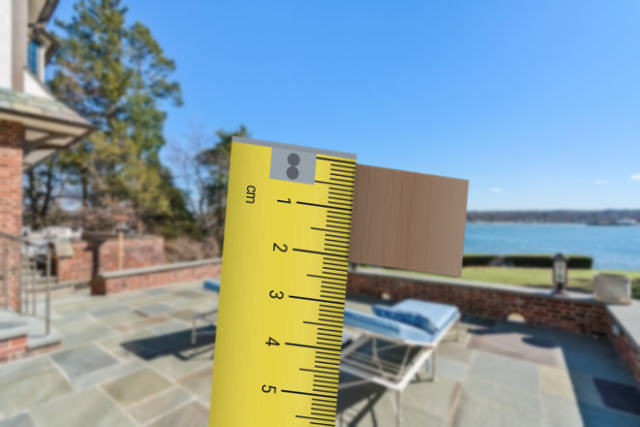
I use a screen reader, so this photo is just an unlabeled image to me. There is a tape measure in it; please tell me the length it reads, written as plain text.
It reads 2.1 cm
